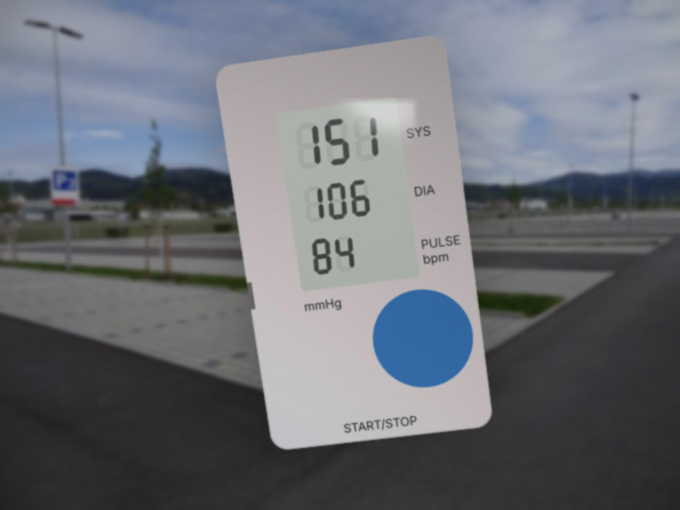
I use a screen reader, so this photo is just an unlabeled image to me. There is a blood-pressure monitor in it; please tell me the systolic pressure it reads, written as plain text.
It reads 151 mmHg
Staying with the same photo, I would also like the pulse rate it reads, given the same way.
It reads 84 bpm
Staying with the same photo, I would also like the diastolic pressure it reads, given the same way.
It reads 106 mmHg
